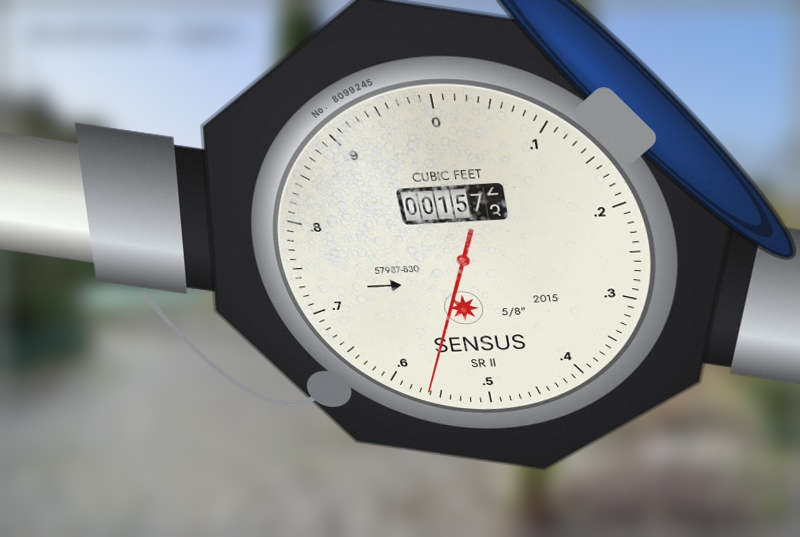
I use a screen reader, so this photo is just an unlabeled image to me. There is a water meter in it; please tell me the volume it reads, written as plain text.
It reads 1572.56 ft³
